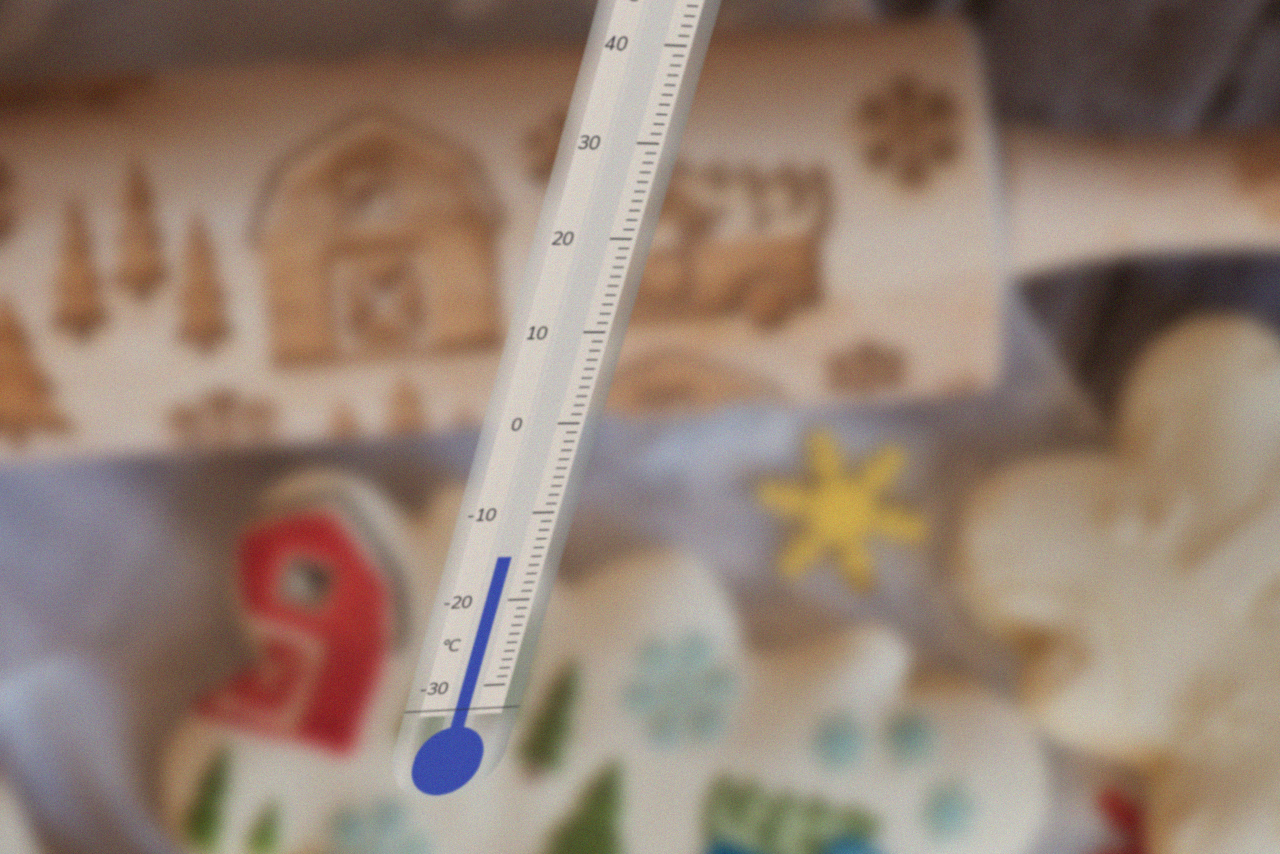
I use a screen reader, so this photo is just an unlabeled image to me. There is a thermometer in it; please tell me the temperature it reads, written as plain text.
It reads -15 °C
